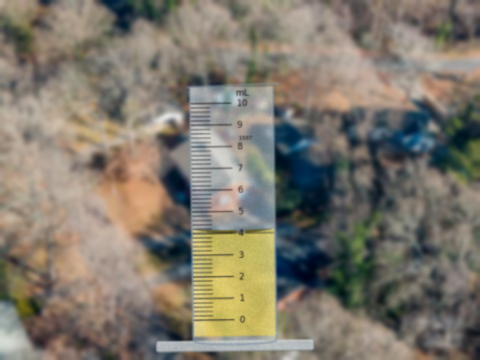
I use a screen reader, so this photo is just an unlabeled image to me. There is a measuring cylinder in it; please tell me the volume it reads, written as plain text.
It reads 4 mL
